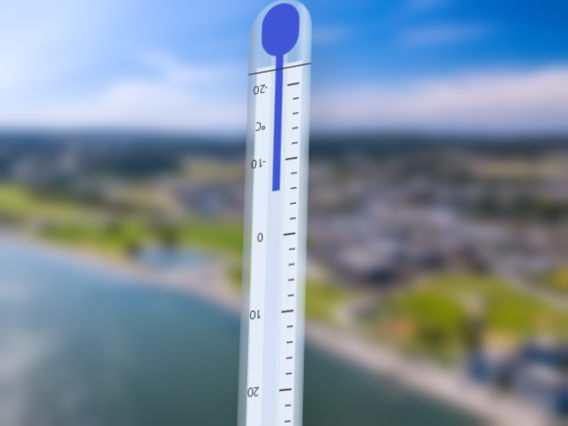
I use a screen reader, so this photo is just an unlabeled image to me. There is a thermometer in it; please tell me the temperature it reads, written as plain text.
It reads -6 °C
